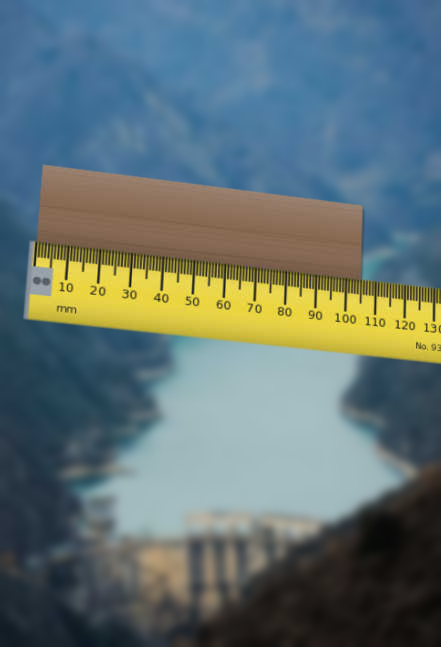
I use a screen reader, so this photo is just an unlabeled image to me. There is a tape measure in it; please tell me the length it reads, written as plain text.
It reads 105 mm
